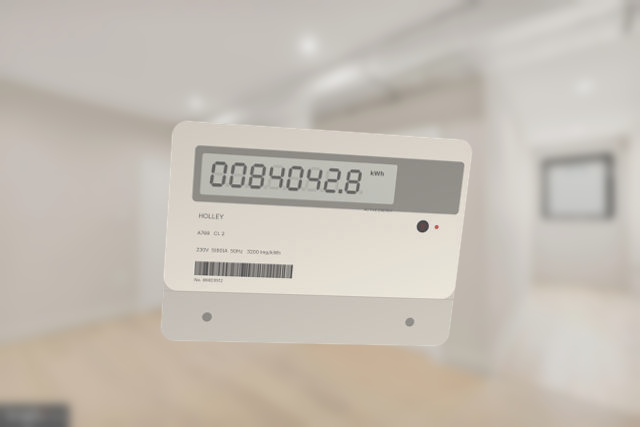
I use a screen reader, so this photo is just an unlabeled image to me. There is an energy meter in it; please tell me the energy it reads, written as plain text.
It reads 84042.8 kWh
